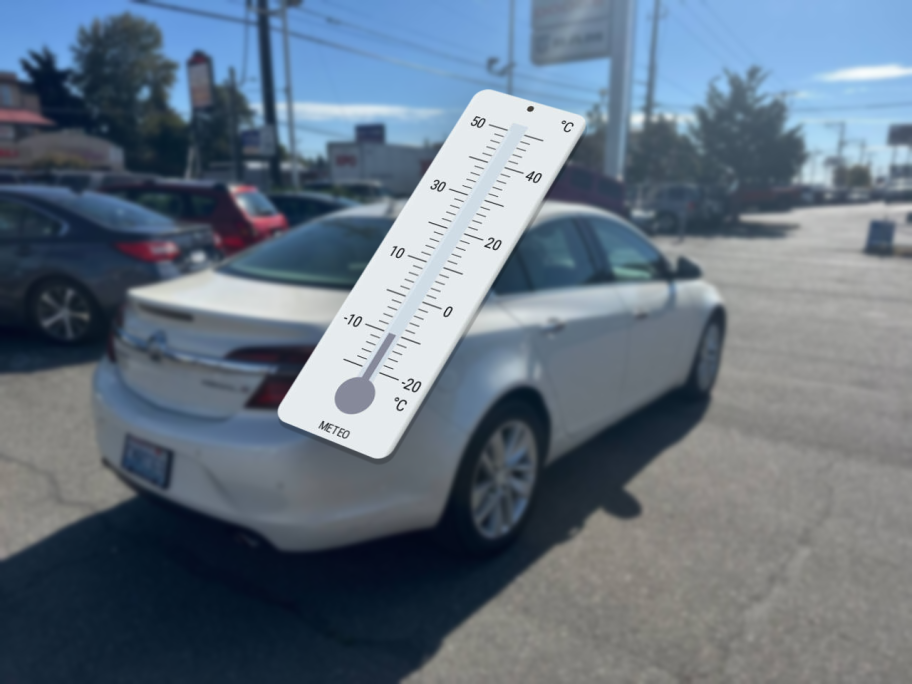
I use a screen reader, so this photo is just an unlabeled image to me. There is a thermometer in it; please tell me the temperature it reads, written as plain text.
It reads -10 °C
